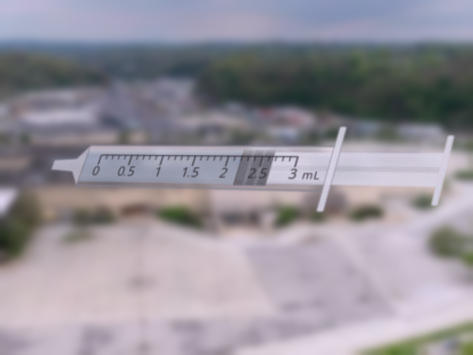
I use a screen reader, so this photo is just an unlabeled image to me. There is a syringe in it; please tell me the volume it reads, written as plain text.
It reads 2.2 mL
